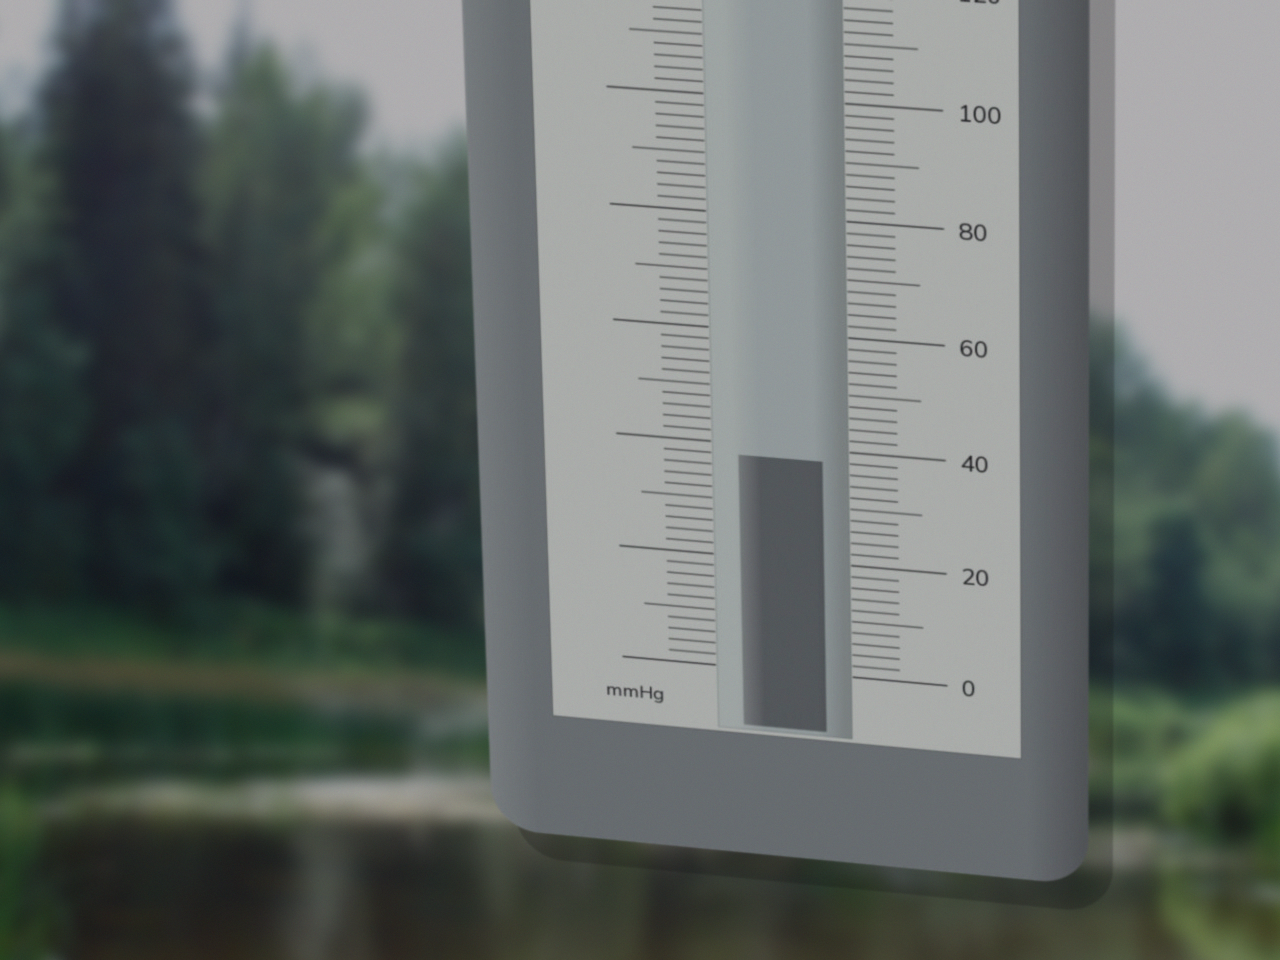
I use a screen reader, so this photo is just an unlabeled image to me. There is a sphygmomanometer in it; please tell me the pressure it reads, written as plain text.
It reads 38 mmHg
